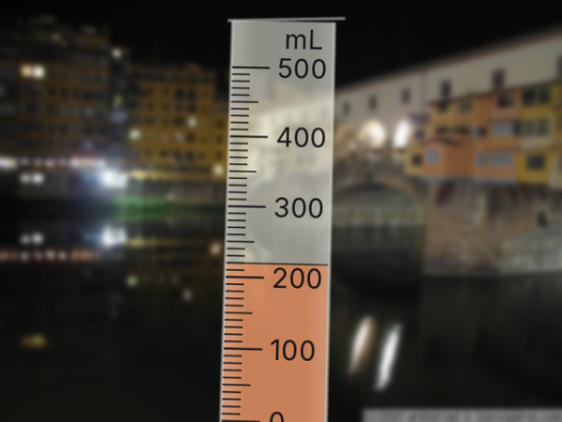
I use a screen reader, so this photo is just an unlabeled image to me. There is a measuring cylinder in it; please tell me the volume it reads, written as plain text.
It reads 220 mL
